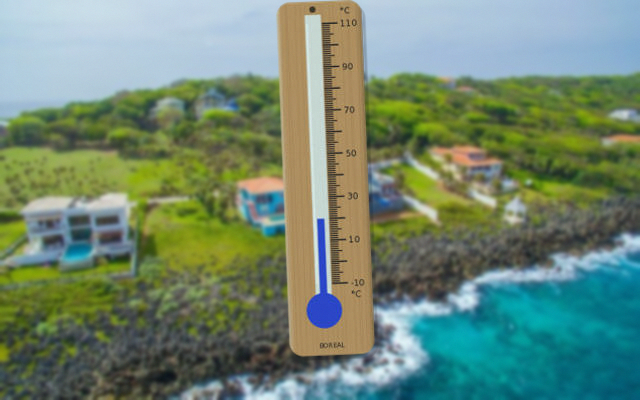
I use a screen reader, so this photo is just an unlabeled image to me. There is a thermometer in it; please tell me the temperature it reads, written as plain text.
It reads 20 °C
